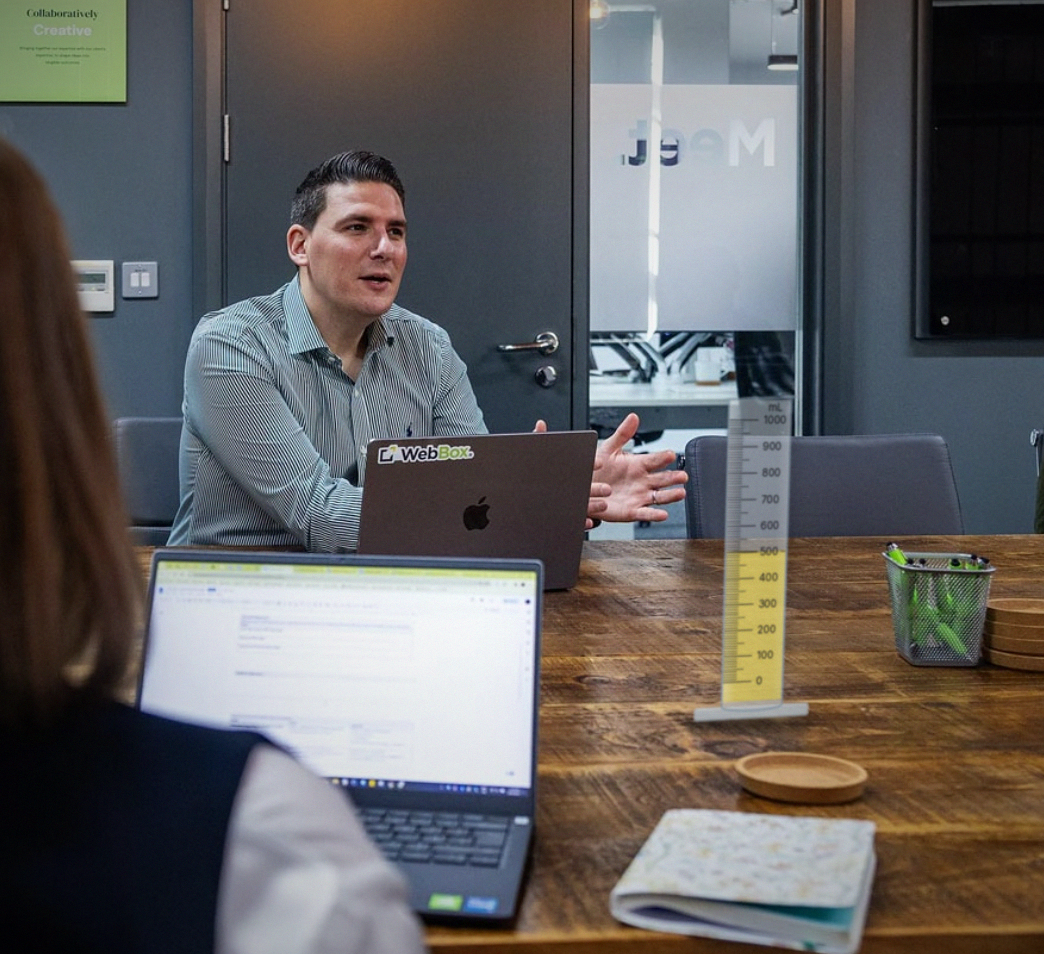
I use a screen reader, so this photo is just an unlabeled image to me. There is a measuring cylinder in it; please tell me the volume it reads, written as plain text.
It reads 500 mL
